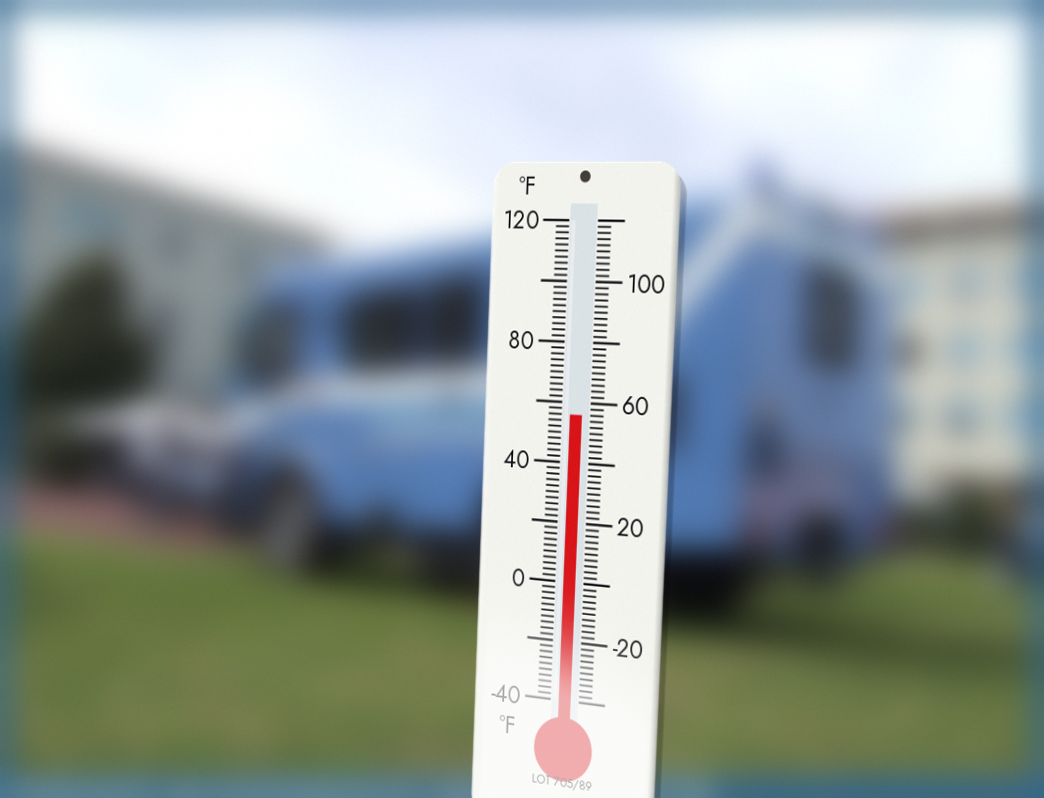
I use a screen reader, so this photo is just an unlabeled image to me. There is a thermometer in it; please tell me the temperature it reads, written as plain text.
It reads 56 °F
